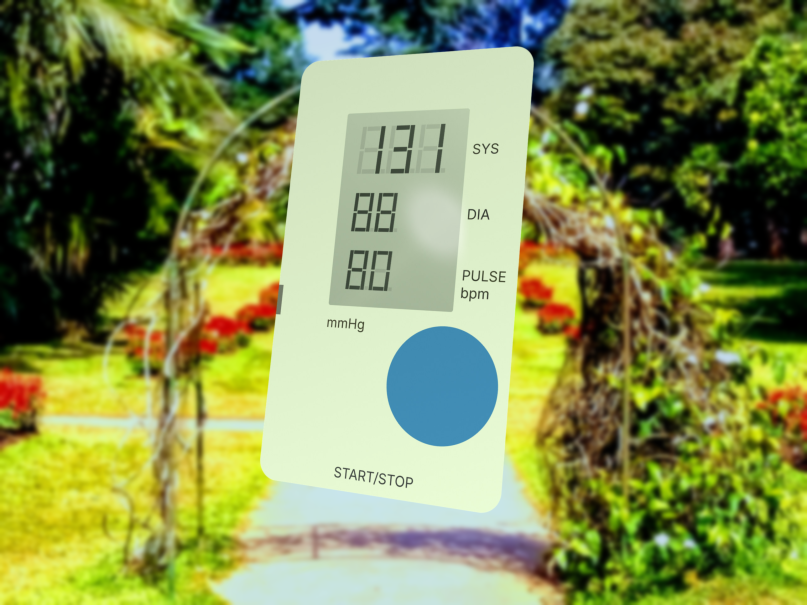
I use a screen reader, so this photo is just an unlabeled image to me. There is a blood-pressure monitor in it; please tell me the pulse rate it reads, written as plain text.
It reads 80 bpm
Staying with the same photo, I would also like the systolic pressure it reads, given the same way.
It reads 131 mmHg
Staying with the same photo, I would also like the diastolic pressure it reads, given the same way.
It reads 88 mmHg
